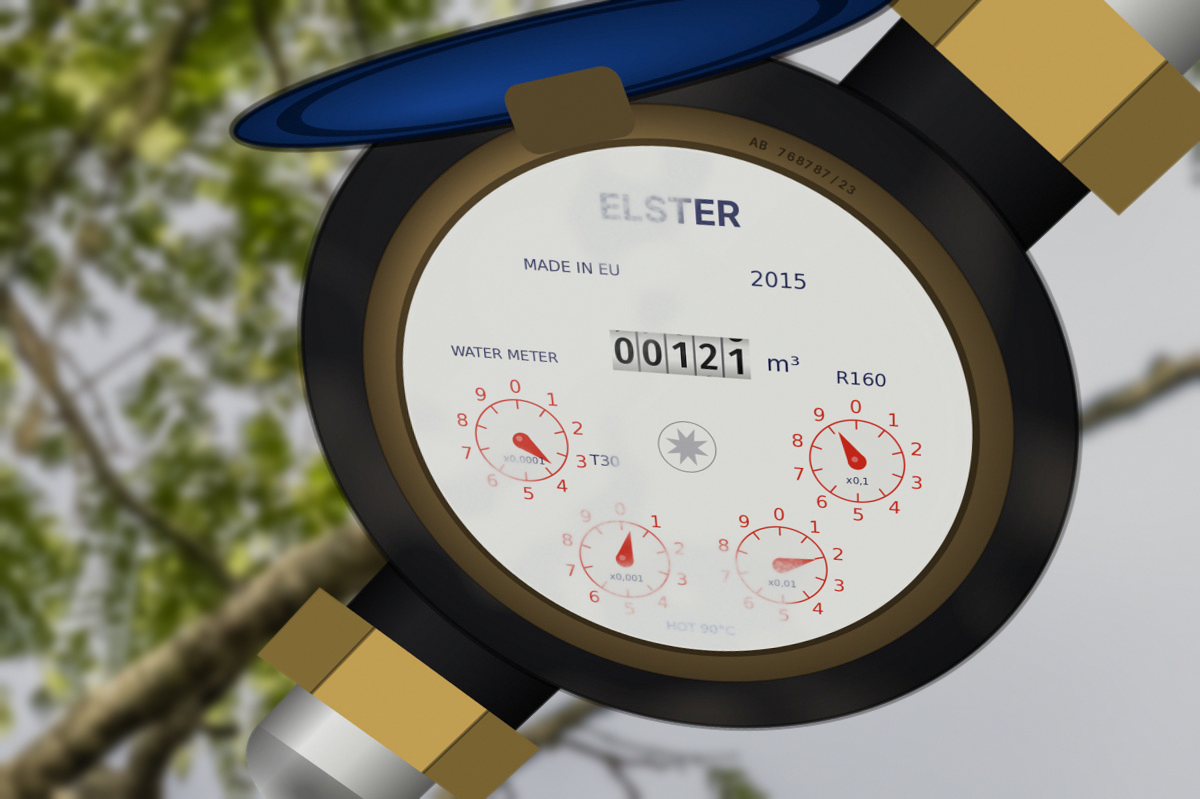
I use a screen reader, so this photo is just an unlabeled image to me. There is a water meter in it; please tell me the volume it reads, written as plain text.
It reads 120.9203 m³
